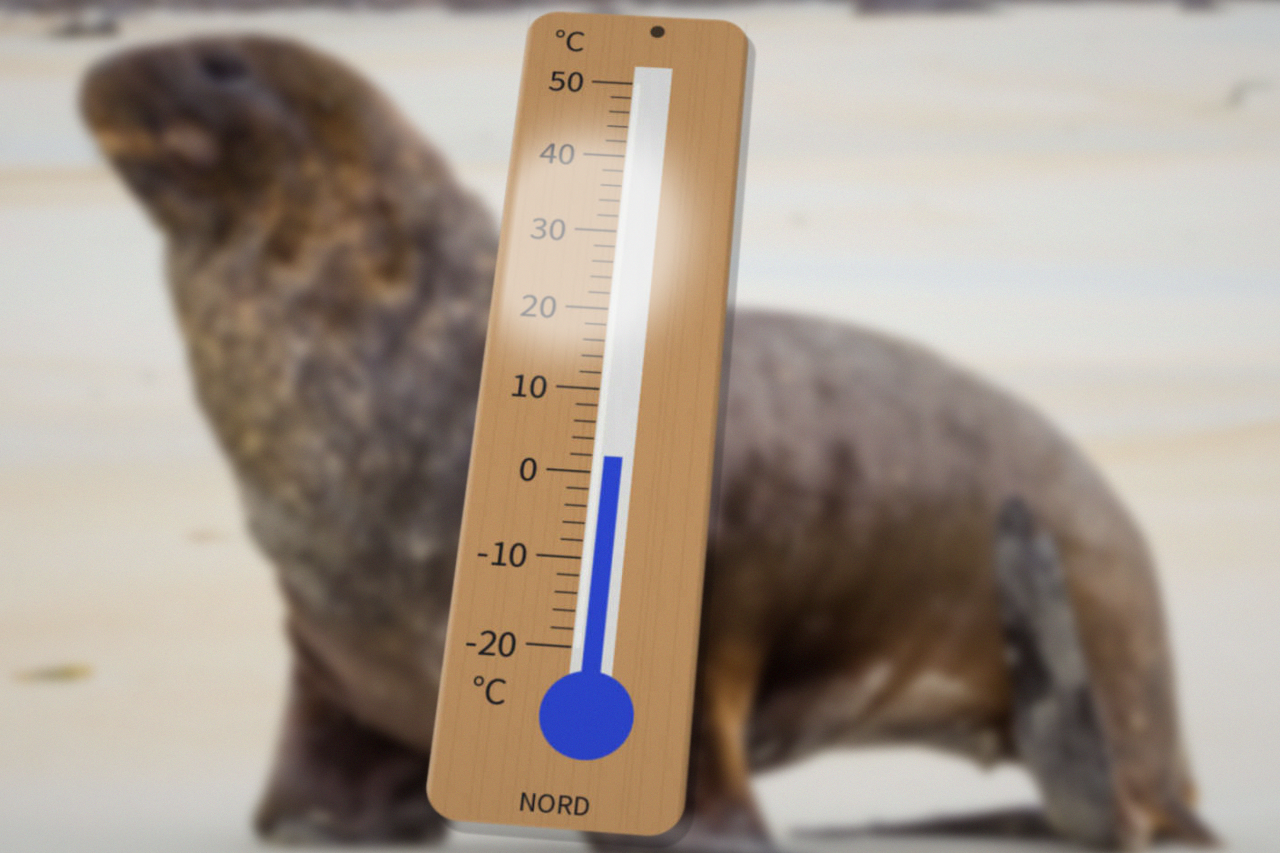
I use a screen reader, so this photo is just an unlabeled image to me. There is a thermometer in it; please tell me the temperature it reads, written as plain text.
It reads 2 °C
